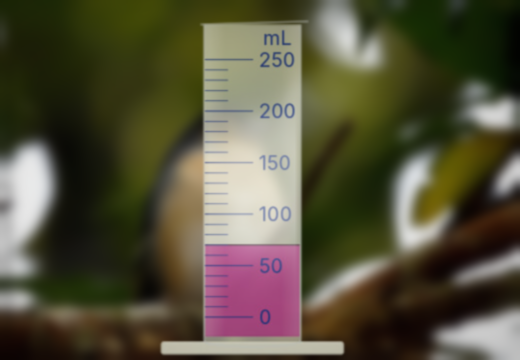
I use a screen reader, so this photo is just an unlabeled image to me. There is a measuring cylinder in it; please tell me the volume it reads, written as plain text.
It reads 70 mL
